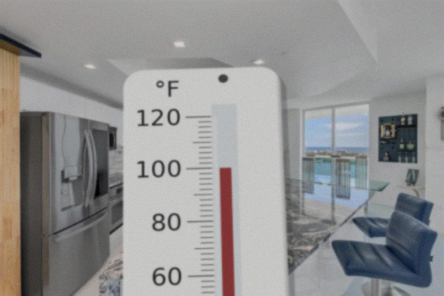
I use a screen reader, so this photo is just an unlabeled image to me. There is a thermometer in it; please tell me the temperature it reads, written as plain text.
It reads 100 °F
